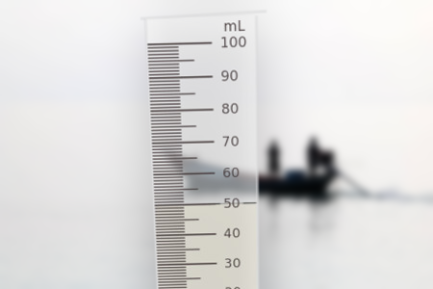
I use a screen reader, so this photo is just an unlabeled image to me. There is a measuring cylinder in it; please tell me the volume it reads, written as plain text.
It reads 50 mL
